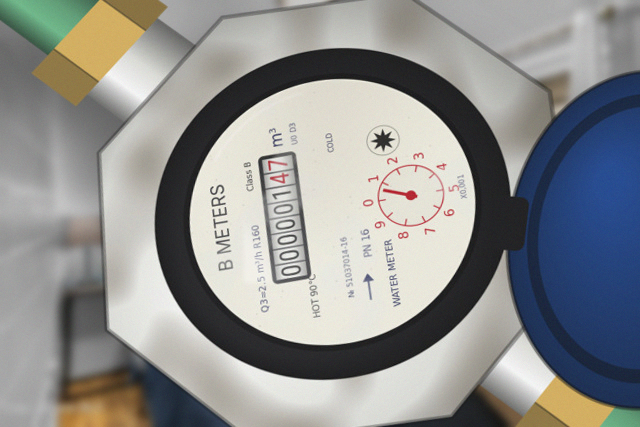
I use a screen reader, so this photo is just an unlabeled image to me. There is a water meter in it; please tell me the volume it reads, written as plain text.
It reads 1.470 m³
